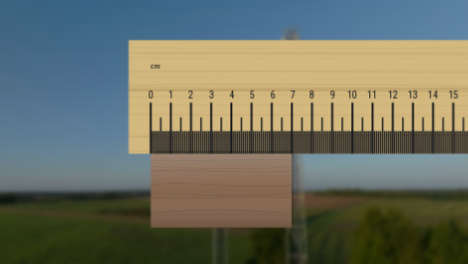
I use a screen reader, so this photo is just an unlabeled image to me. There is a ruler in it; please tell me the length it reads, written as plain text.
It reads 7 cm
